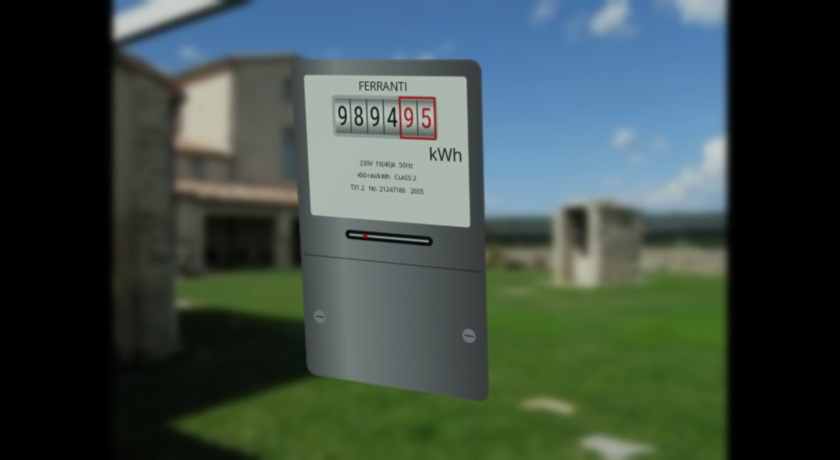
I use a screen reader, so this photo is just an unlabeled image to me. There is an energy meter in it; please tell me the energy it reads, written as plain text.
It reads 9894.95 kWh
